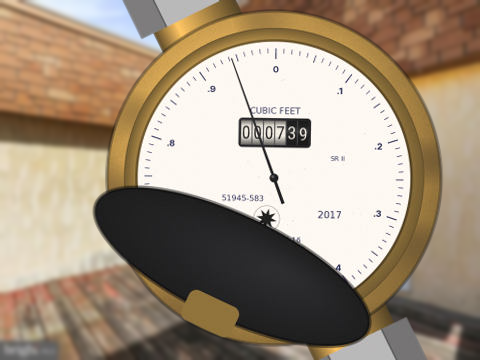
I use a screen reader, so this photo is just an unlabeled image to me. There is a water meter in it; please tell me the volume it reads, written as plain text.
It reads 738.94 ft³
